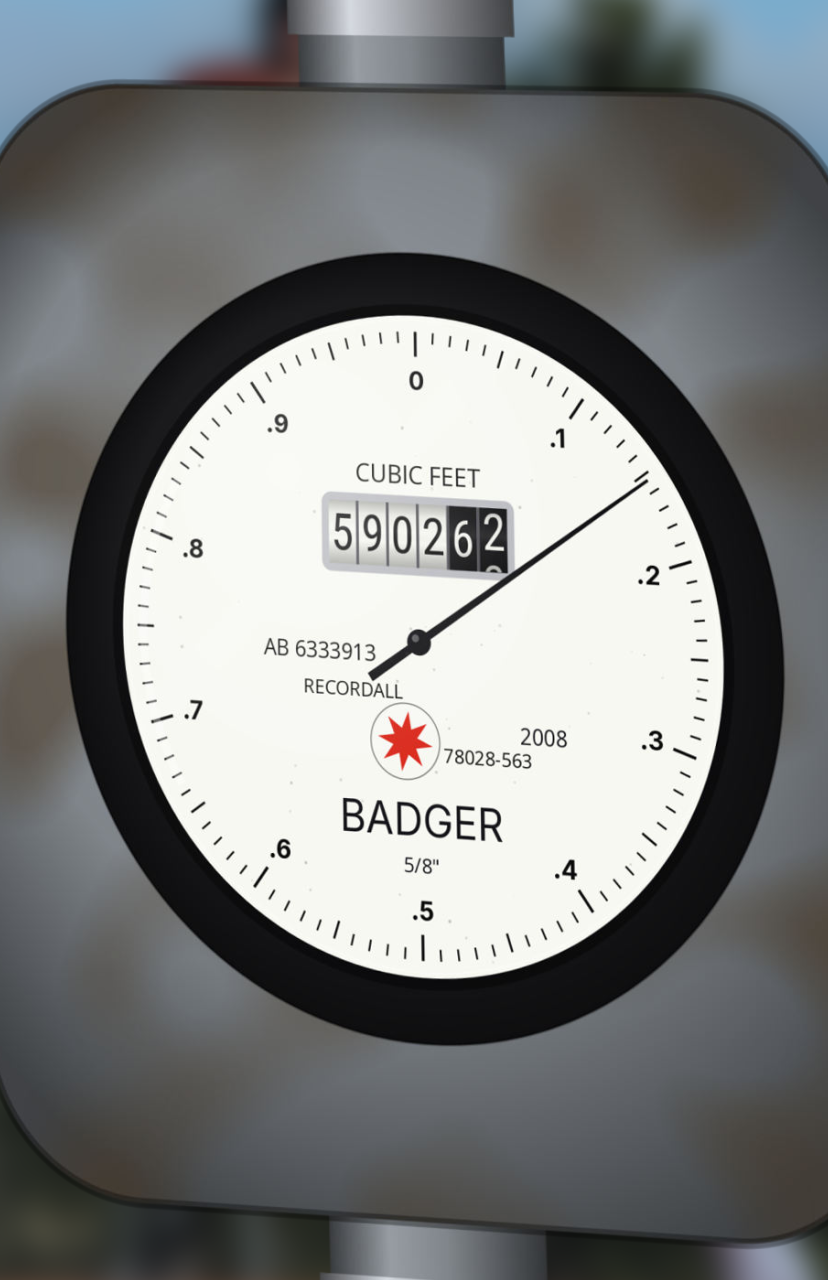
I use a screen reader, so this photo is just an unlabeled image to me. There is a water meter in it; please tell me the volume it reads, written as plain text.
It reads 590262.15 ft³
